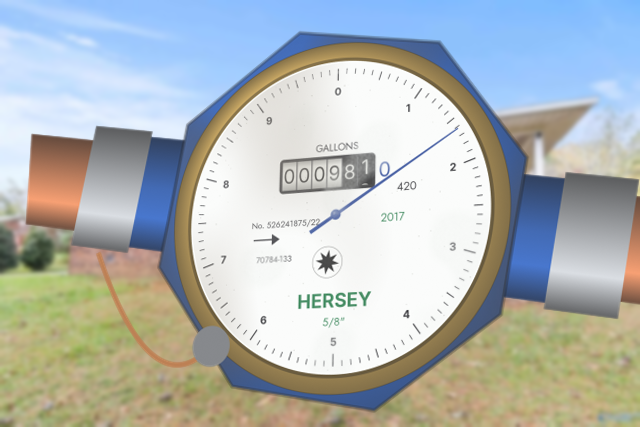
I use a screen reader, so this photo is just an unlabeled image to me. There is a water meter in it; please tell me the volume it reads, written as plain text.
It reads 9811.6 gal
